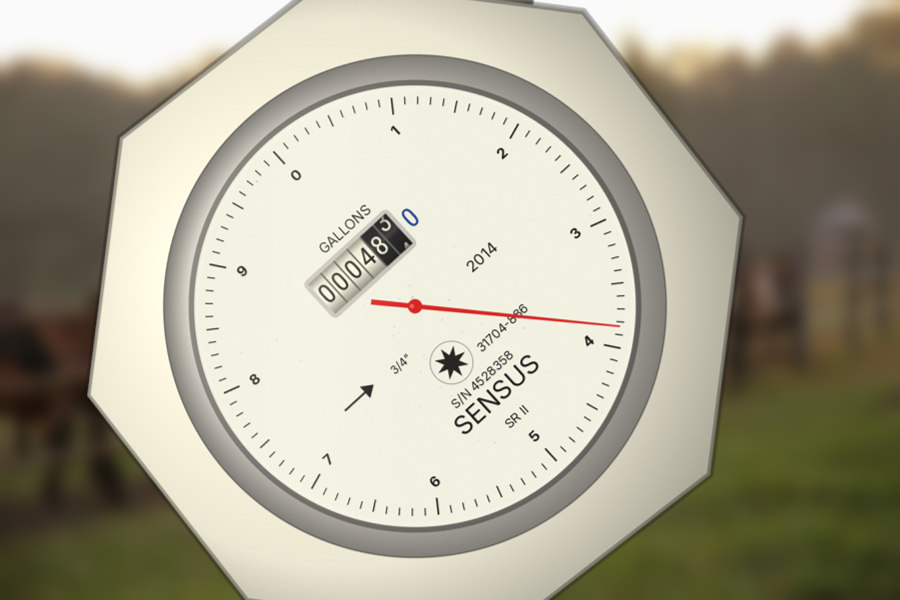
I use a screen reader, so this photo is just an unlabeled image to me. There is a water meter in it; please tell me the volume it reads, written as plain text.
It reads 4833.8 gal
